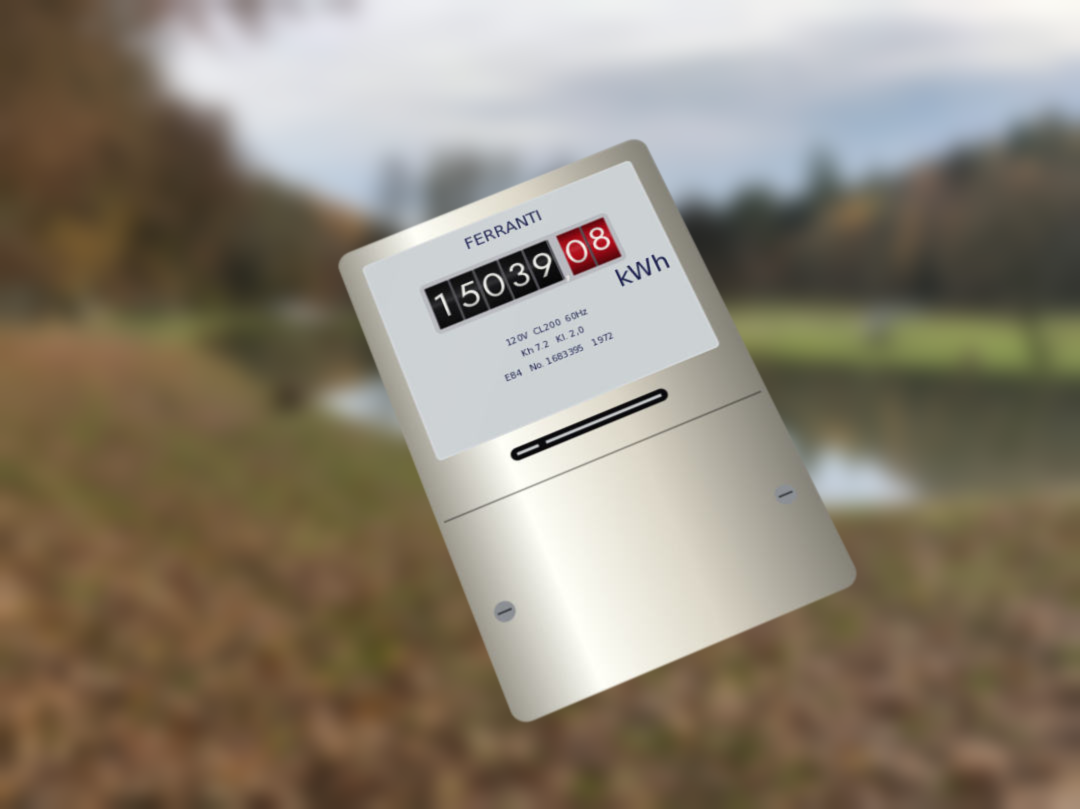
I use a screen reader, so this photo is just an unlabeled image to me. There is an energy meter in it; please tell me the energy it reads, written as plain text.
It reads 15039.08 kWh
